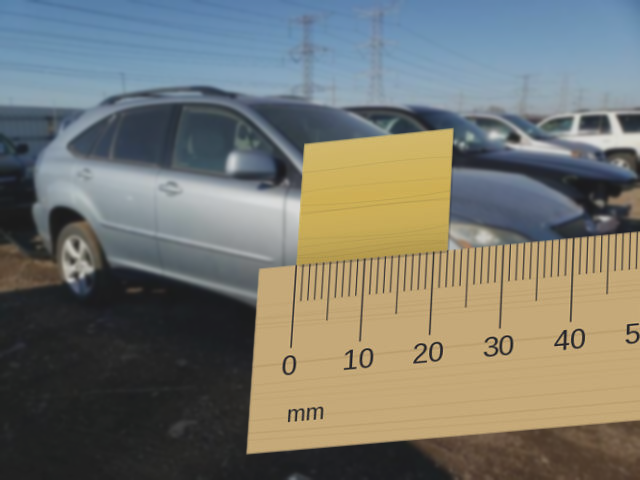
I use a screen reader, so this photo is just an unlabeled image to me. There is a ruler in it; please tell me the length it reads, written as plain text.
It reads 22 mm
